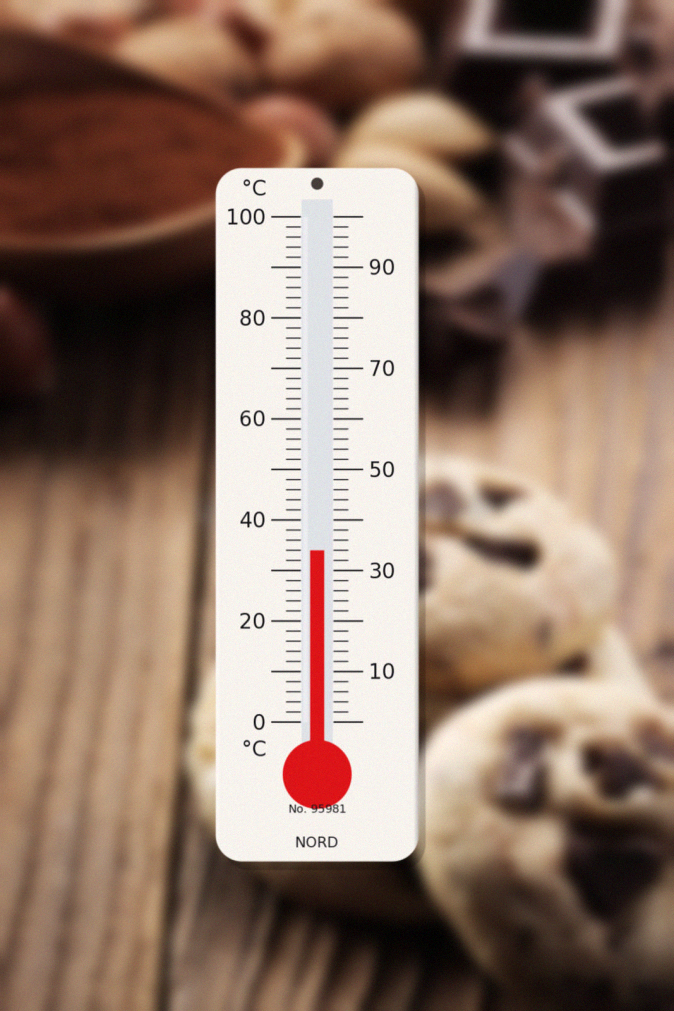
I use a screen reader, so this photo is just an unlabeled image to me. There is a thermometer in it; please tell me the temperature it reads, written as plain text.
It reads 34 °C
